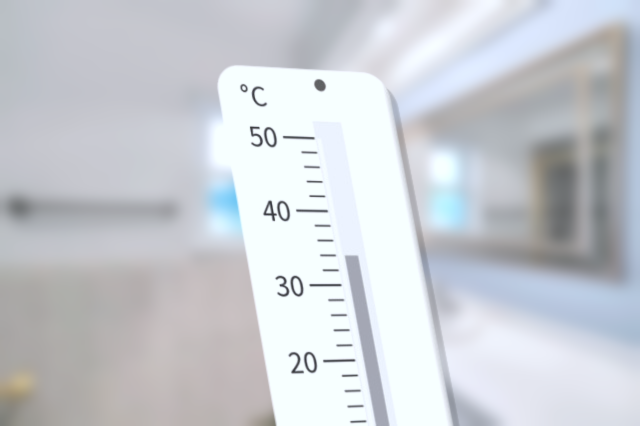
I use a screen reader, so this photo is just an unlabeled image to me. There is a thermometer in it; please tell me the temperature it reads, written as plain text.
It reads 34 °C
